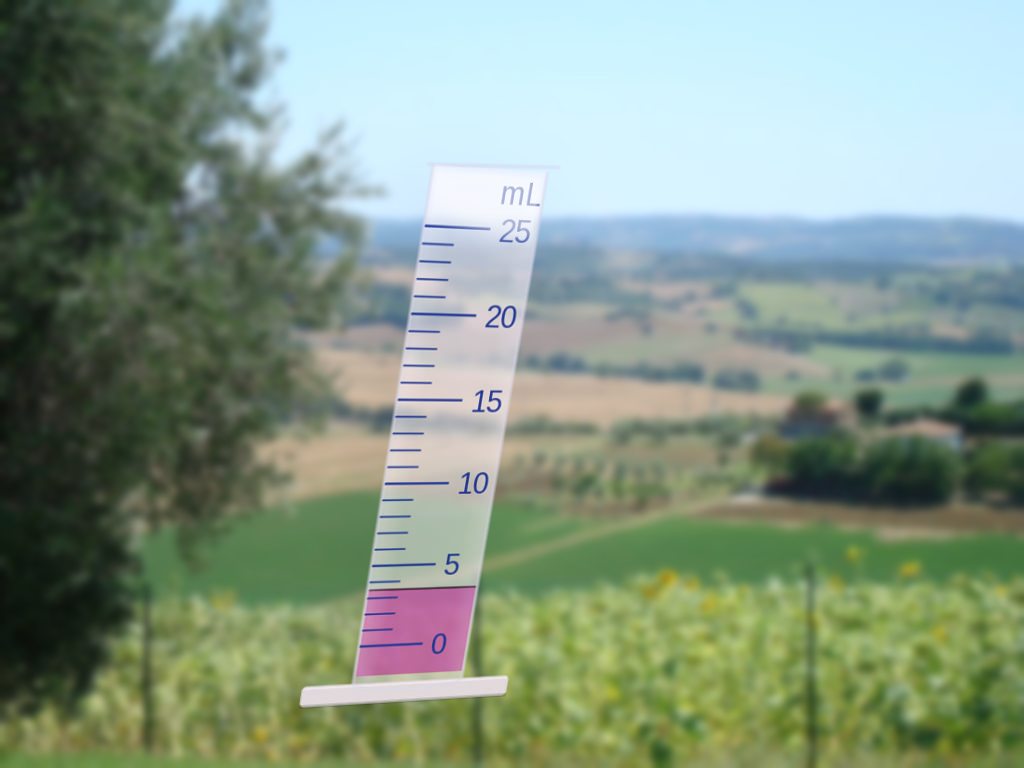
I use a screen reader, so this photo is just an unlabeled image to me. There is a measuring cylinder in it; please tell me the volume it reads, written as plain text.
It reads 3.5 mL
